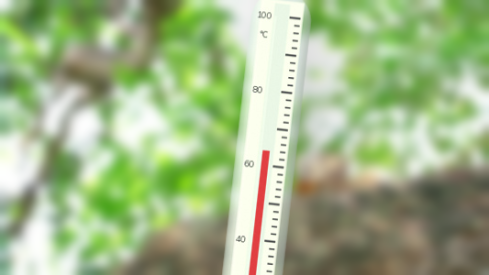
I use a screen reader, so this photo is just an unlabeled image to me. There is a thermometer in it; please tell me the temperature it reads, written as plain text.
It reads 64 °C
